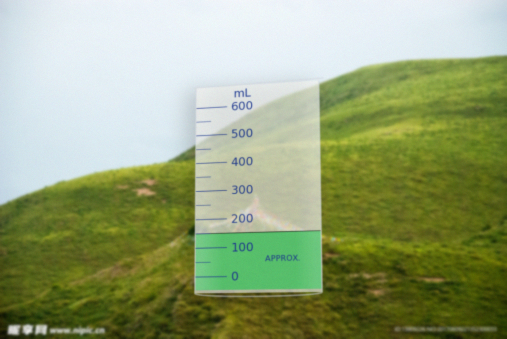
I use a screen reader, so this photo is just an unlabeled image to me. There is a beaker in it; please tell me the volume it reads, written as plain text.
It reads 150 mL
